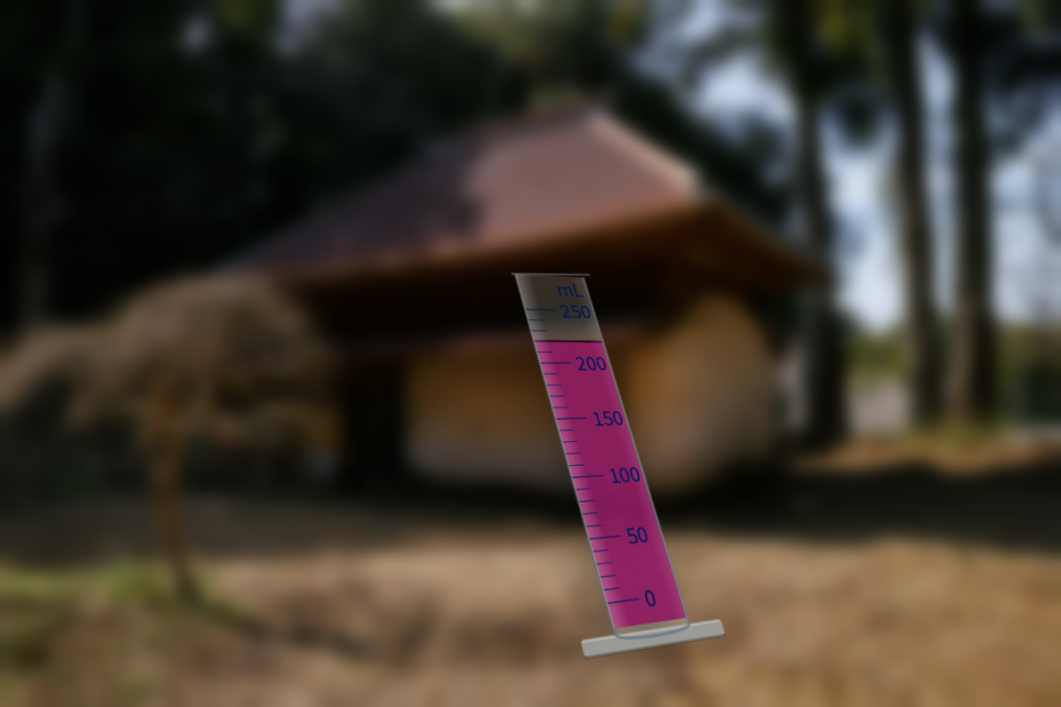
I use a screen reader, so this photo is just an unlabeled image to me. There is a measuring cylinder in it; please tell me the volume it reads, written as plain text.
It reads 220 mL
